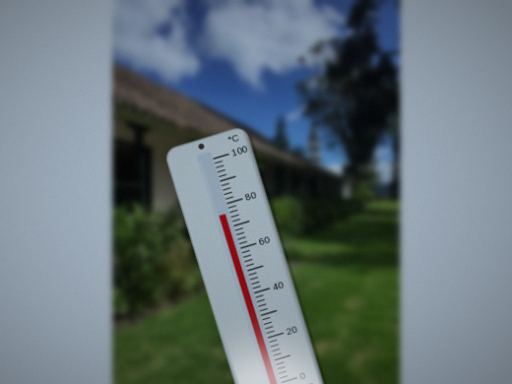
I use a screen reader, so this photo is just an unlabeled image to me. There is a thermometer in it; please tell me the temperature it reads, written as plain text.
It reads 76 °C
